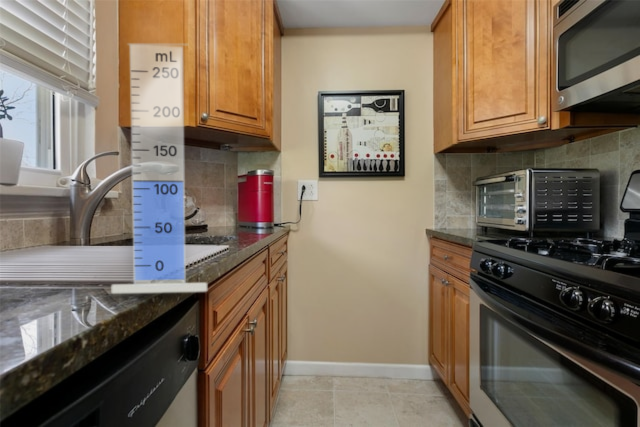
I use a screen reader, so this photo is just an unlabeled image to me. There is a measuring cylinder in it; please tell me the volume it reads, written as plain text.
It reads 110 mL
